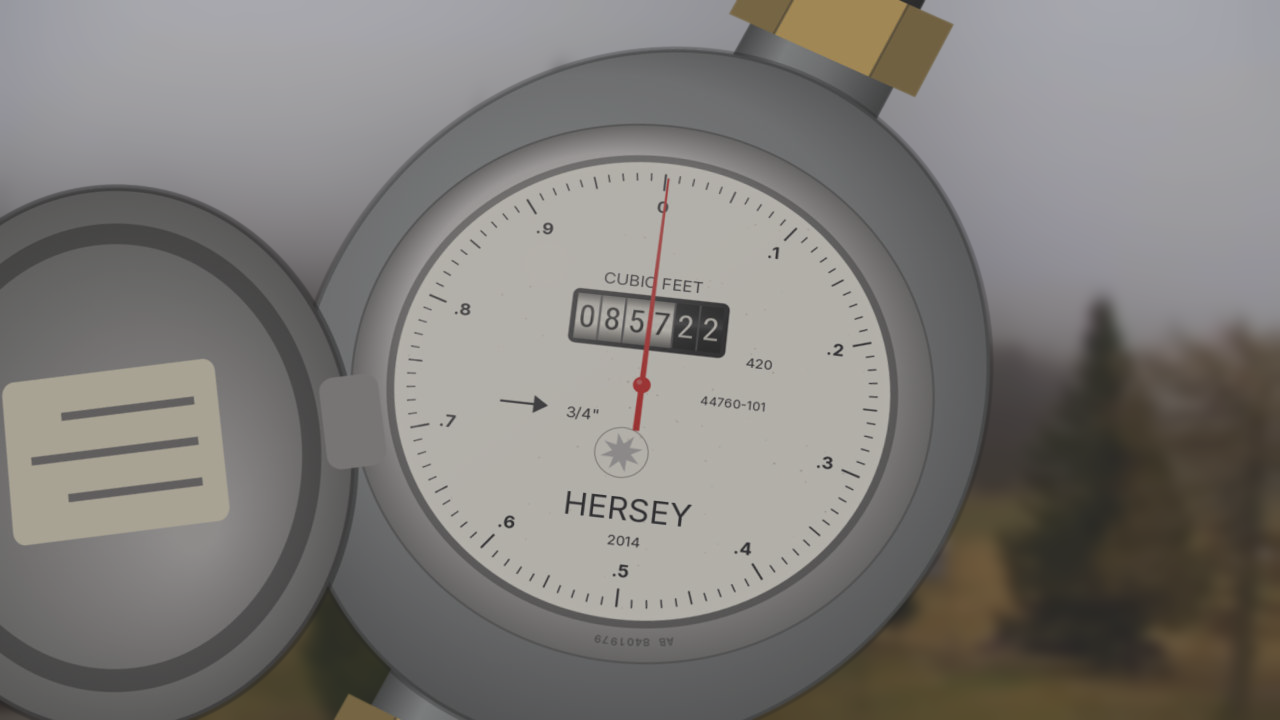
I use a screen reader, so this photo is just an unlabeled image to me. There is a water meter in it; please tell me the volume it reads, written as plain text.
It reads 85722.00 ft³
